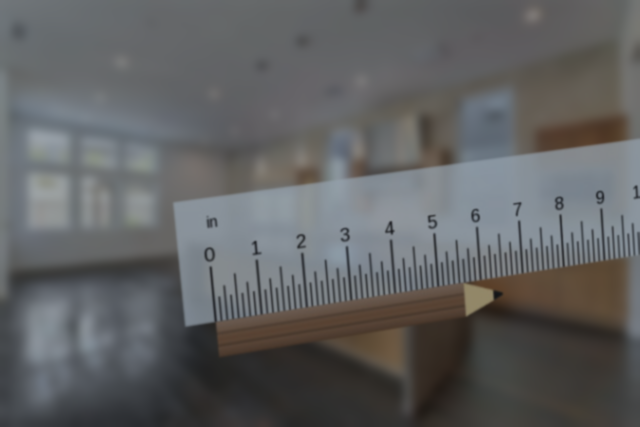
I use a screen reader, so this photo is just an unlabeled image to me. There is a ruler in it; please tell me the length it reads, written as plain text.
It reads 6.5 in
